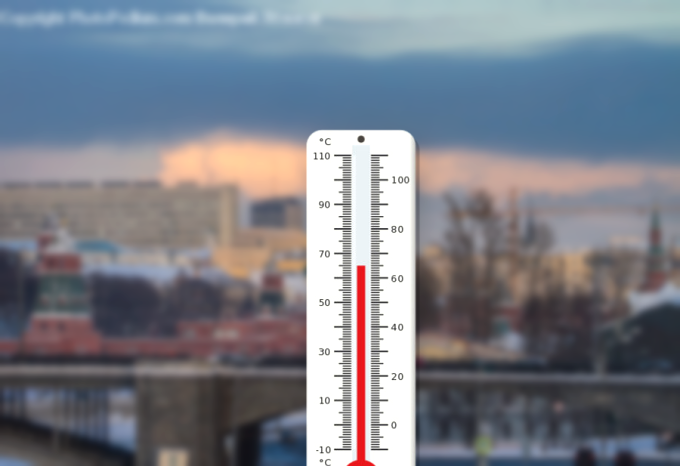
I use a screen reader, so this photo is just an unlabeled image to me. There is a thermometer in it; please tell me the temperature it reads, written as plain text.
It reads 65 °C
